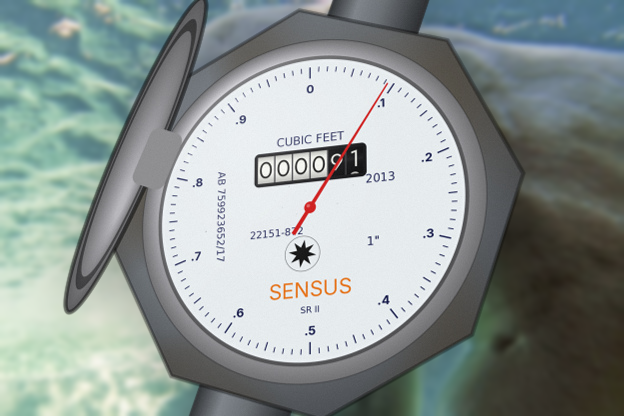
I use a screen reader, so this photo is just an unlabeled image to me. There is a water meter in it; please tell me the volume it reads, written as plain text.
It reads 91.09 ft³
